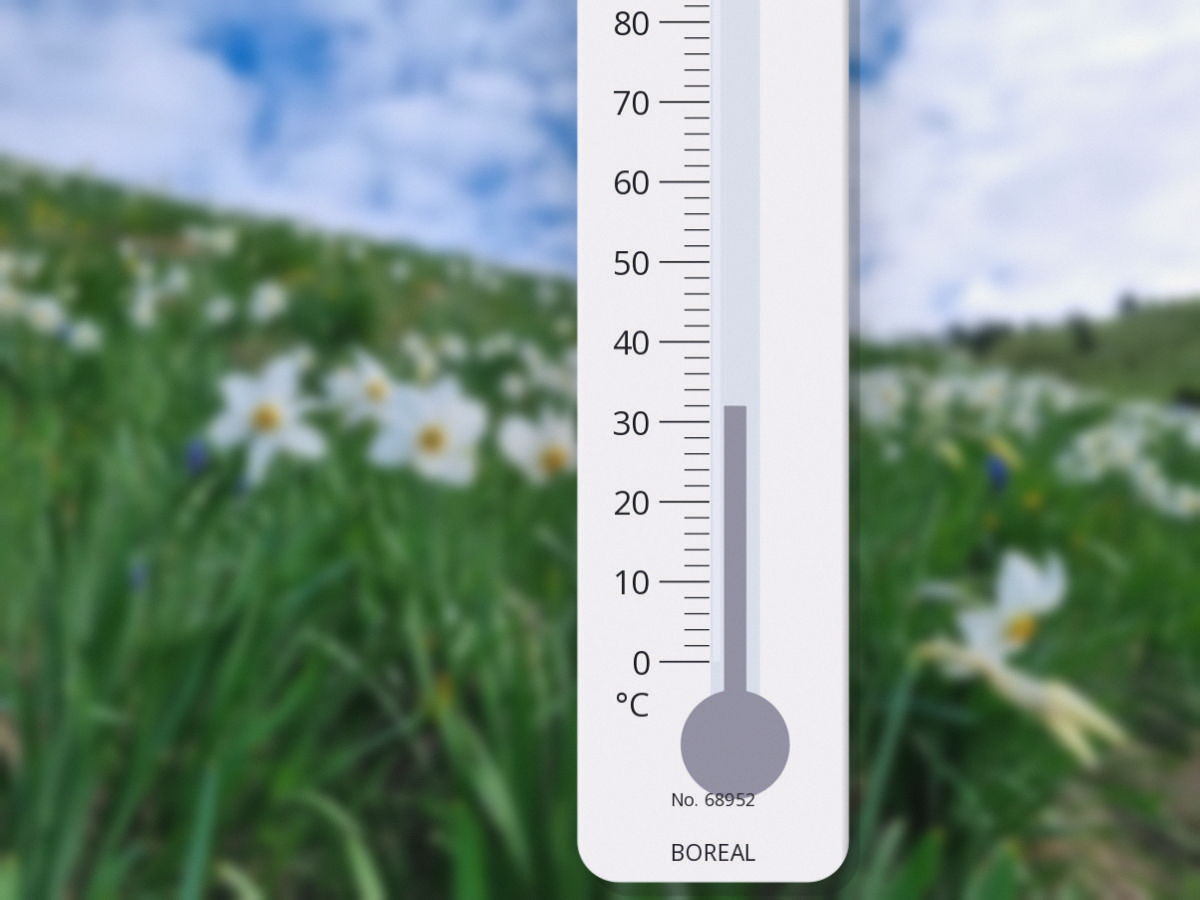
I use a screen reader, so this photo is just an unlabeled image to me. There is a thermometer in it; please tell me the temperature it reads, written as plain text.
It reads 32 °C
